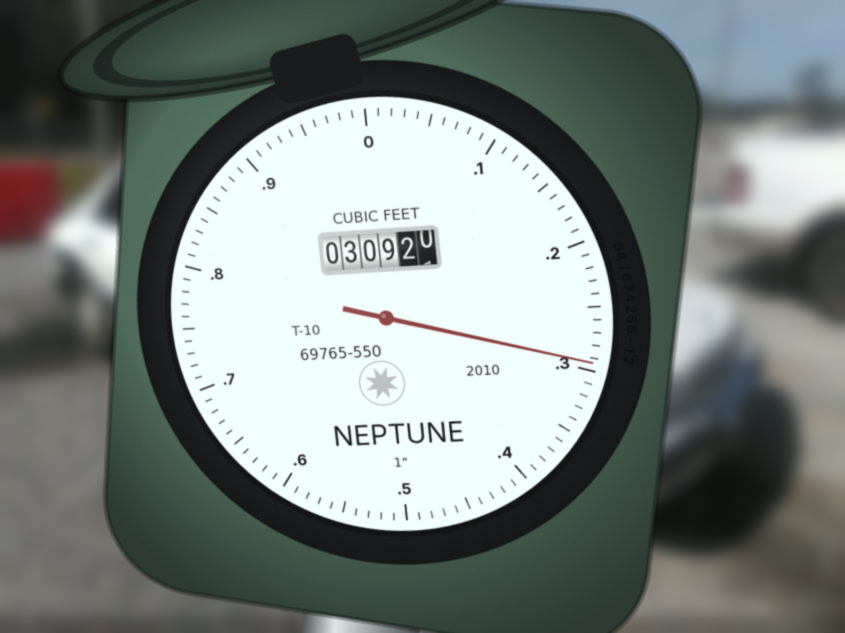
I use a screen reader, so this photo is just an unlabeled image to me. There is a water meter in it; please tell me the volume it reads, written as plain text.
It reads 30920.29 ft³
